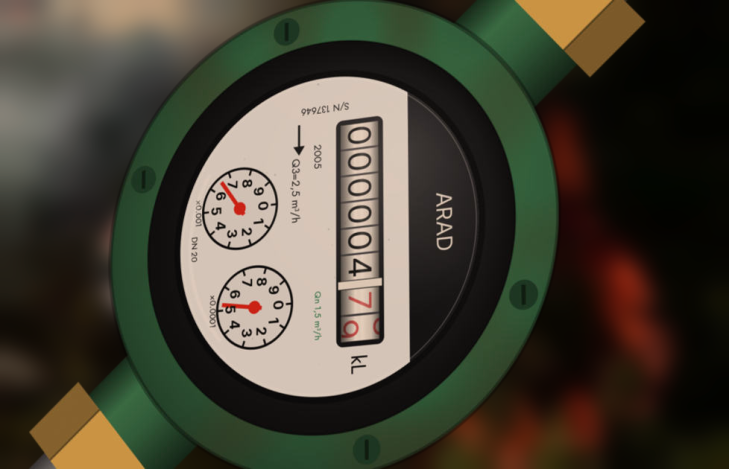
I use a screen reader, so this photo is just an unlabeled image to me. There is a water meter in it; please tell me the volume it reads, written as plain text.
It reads 4.7865 kL
